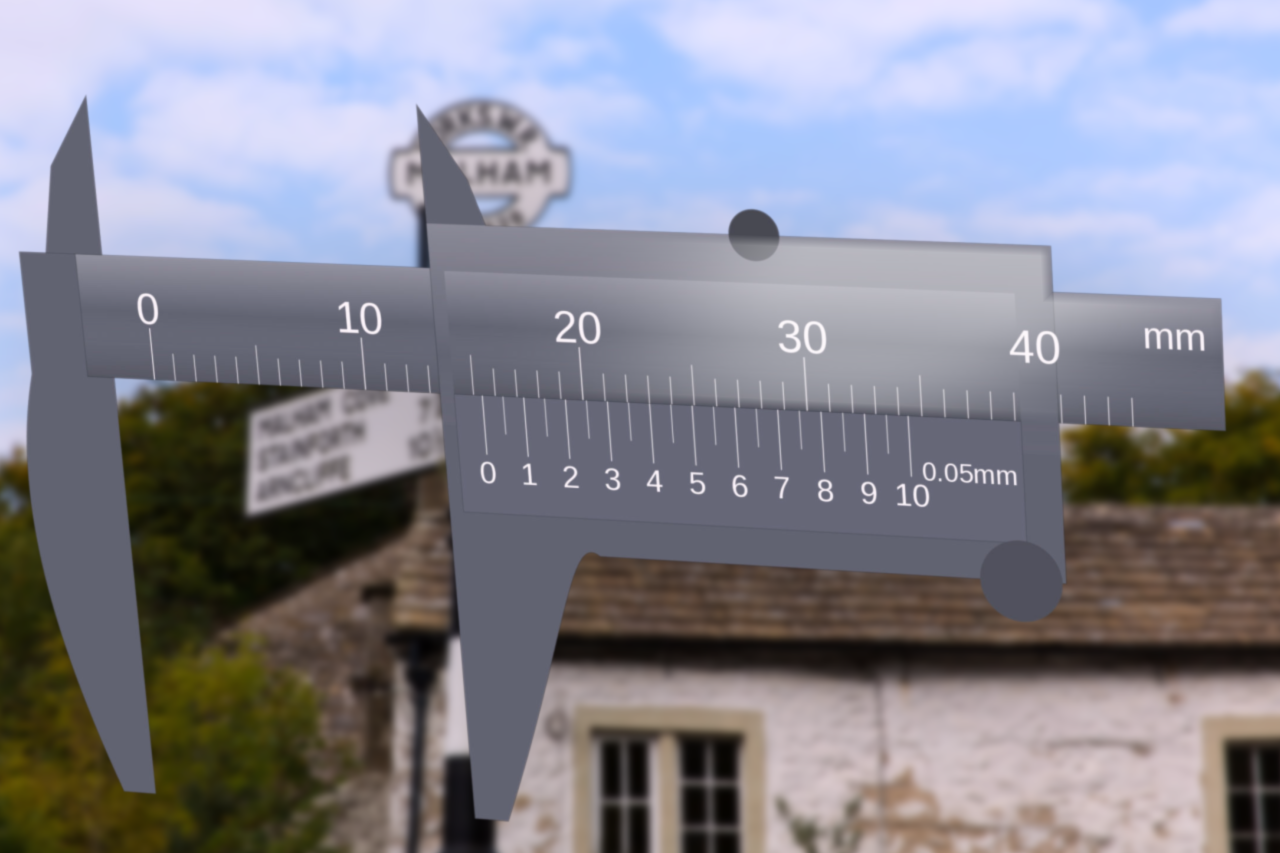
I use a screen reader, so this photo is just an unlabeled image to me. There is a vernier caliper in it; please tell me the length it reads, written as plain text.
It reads 15.4 mm
